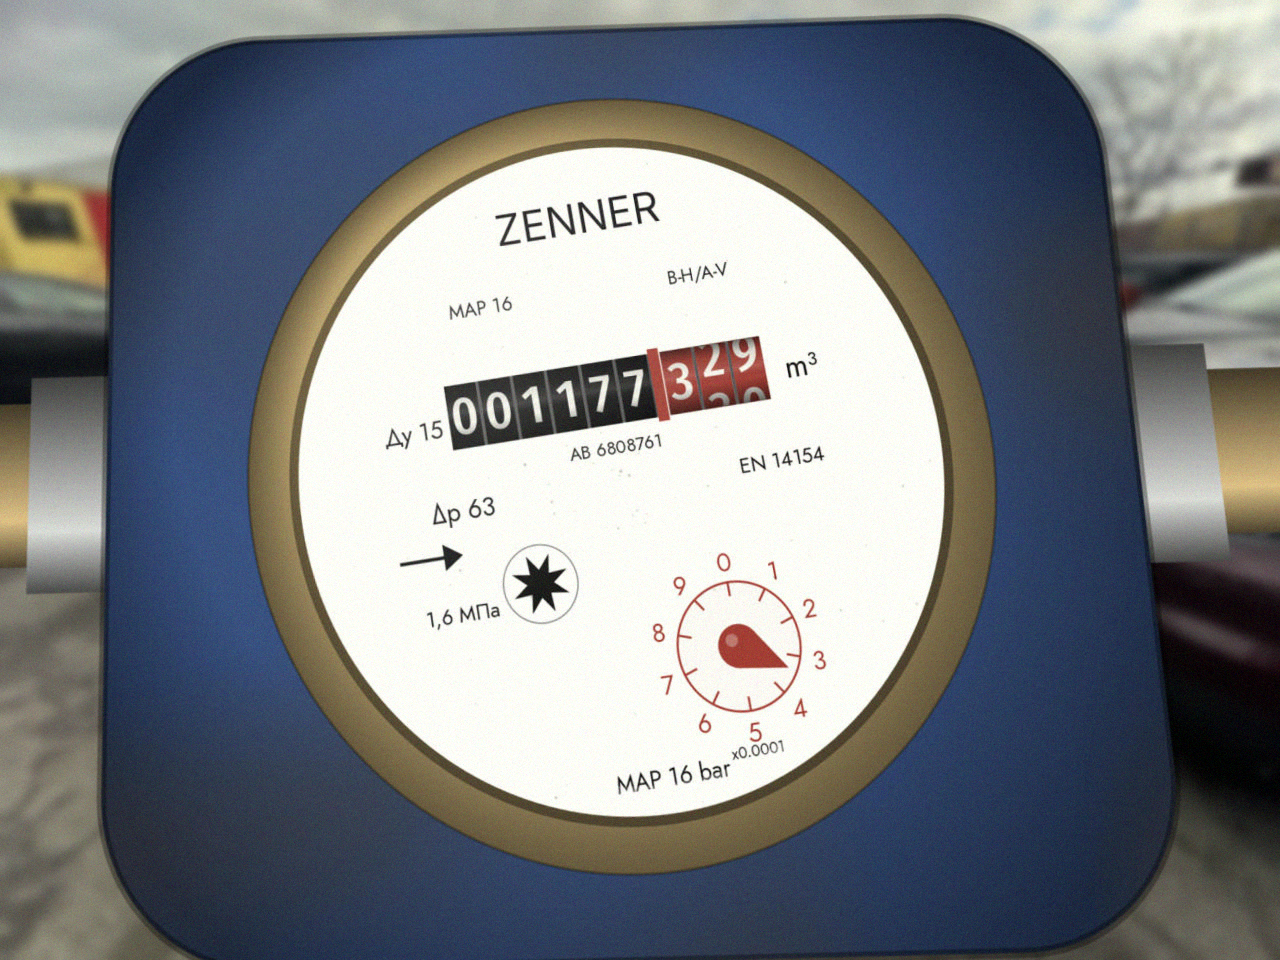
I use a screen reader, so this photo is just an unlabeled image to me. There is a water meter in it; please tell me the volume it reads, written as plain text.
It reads 1177.3293 m³
